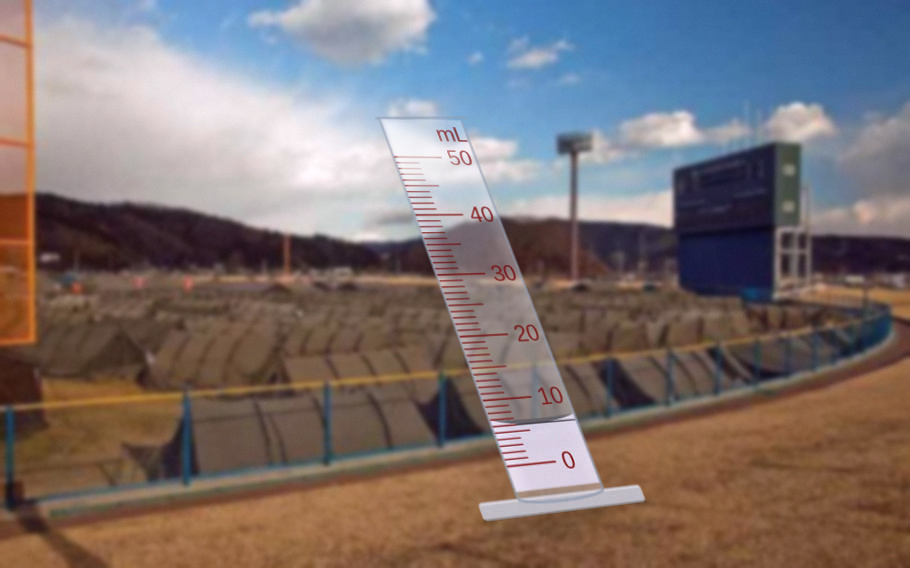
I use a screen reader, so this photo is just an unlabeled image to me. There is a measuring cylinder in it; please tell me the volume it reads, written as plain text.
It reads 6 mL
